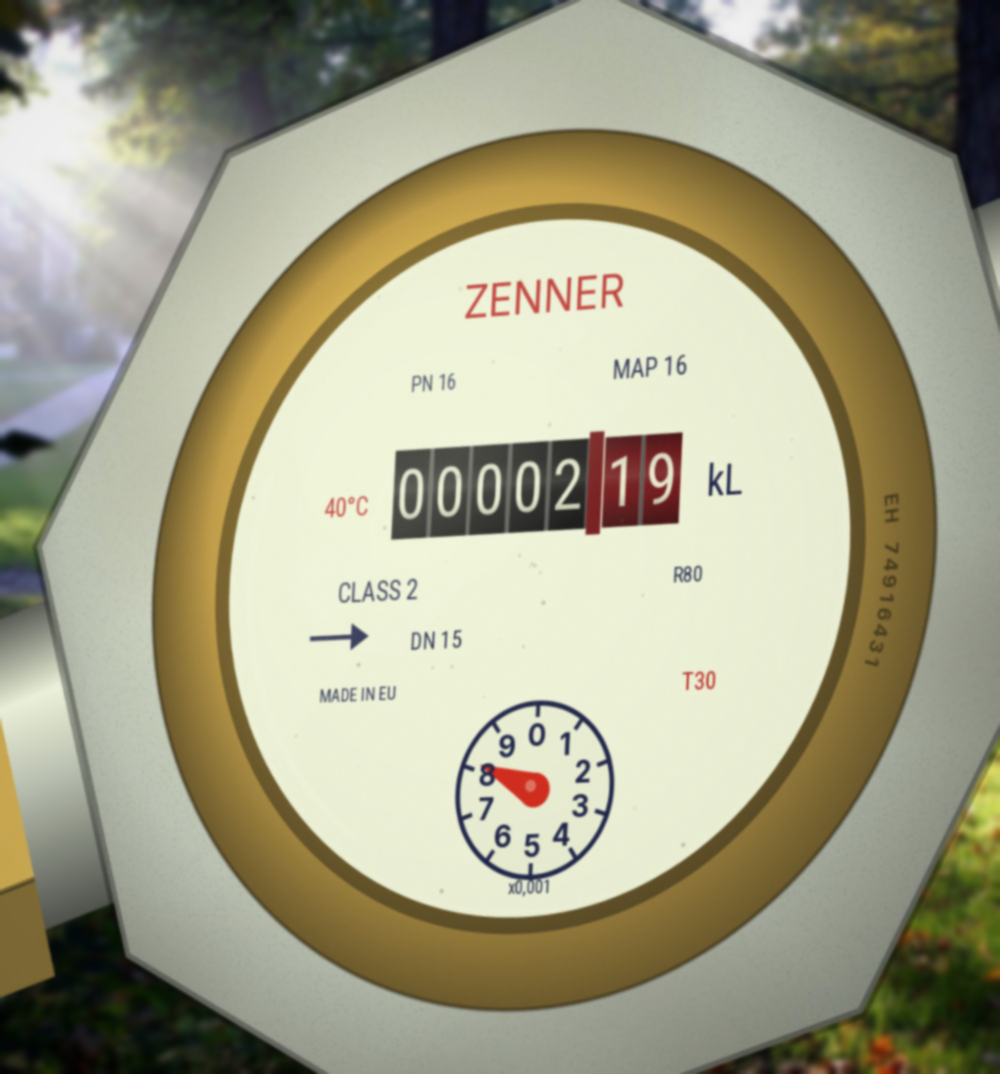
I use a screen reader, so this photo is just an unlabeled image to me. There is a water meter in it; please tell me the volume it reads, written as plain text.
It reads 2.198 kL
